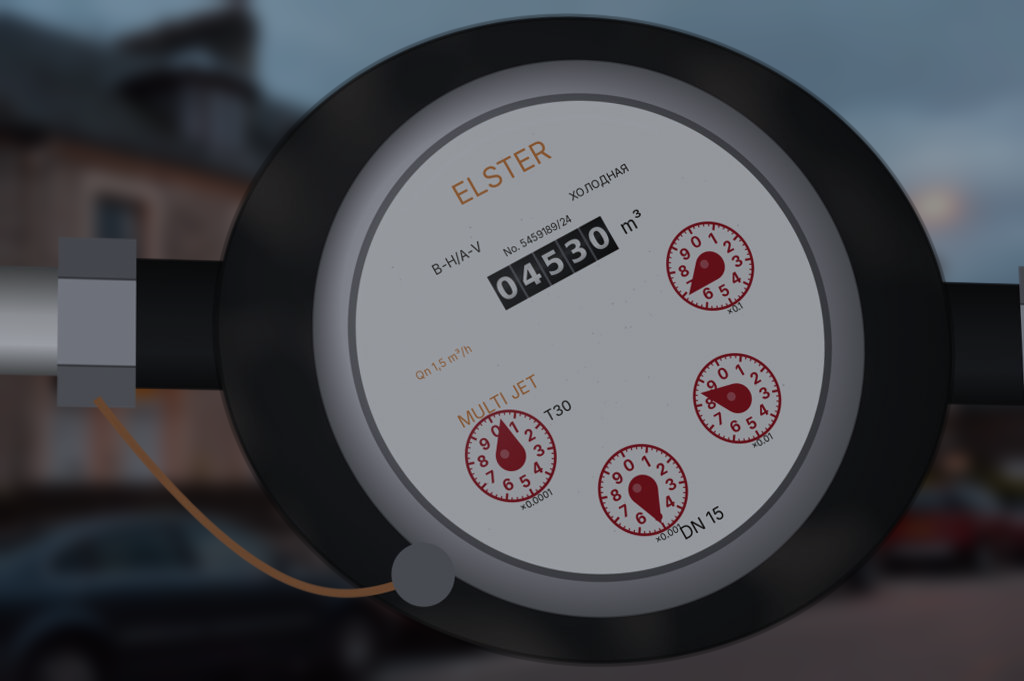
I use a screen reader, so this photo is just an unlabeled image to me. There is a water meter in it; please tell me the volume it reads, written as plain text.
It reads 4530.6850 m³
